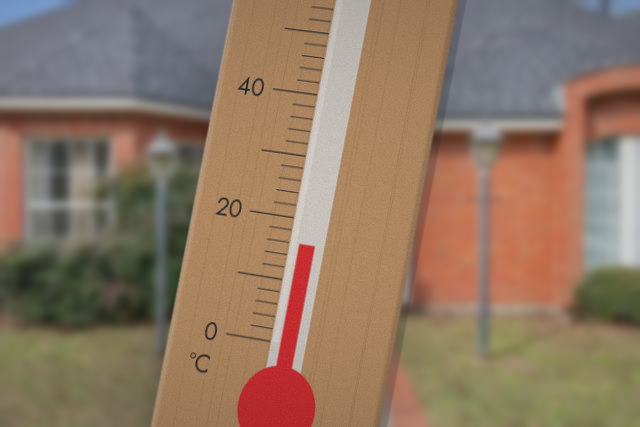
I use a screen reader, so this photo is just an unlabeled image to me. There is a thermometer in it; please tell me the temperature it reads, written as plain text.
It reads 16 °C
